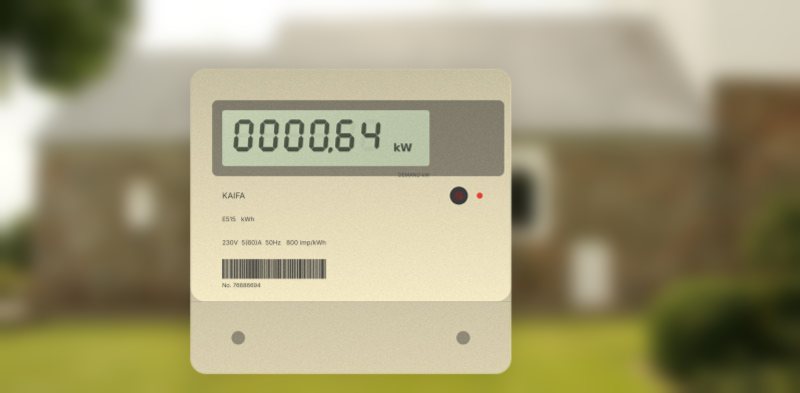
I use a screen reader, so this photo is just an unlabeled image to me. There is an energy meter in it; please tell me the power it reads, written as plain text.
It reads 0.64 kW
